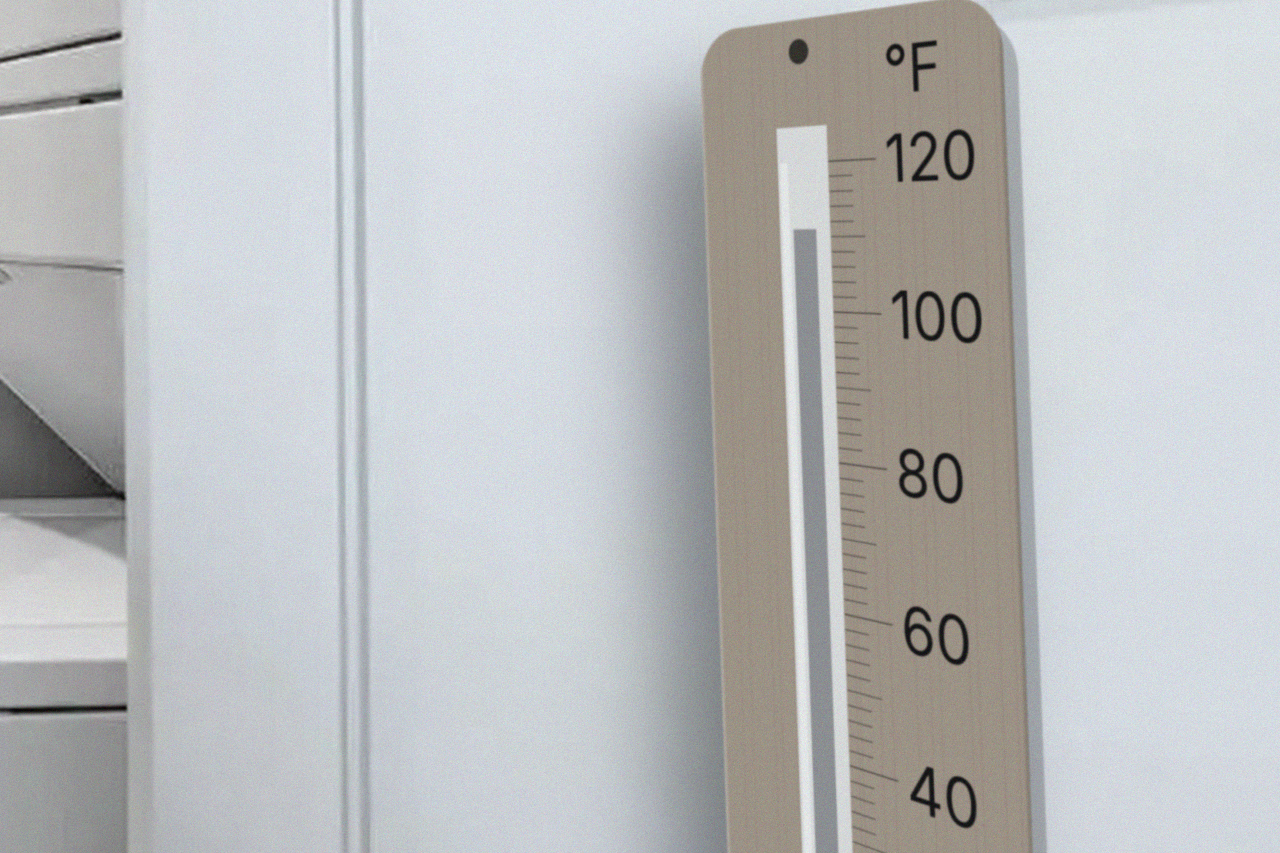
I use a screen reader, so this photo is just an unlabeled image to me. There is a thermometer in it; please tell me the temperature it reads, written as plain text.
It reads 111 °F
